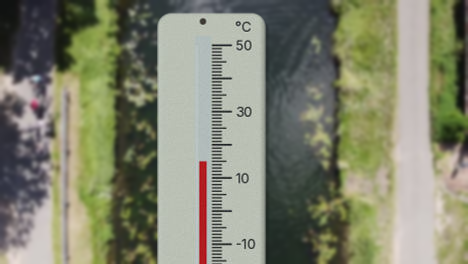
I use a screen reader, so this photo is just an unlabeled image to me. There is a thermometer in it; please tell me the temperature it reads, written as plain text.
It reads 15 °C
